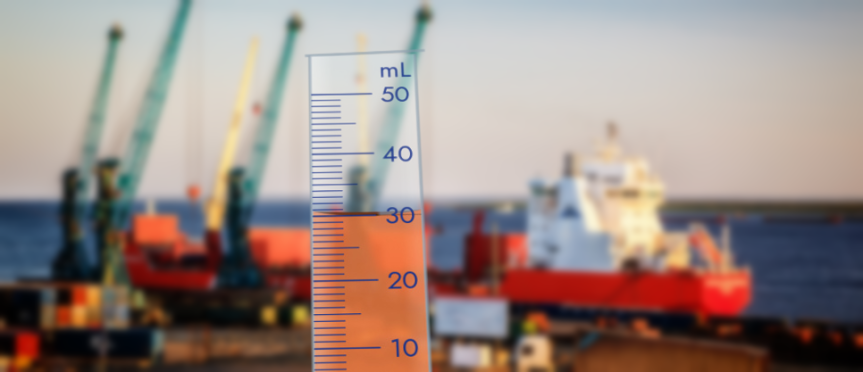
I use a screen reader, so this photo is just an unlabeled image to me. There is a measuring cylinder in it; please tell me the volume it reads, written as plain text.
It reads 30 mL
